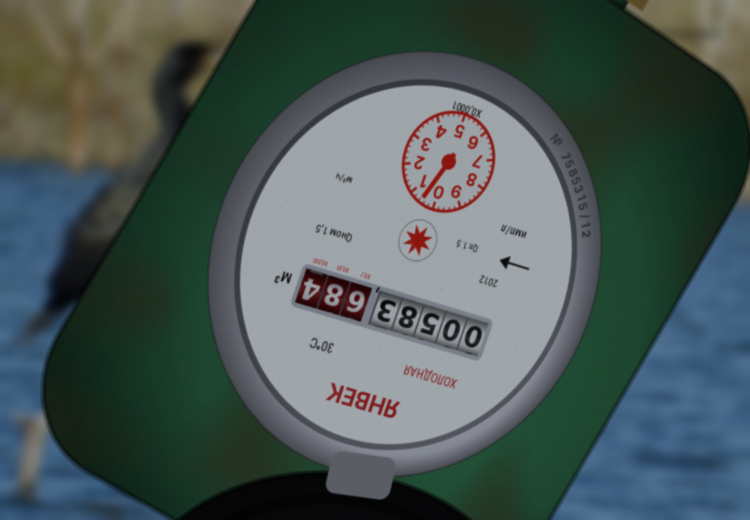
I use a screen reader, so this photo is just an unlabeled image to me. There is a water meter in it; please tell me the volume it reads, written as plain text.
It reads 583.6840 m³
